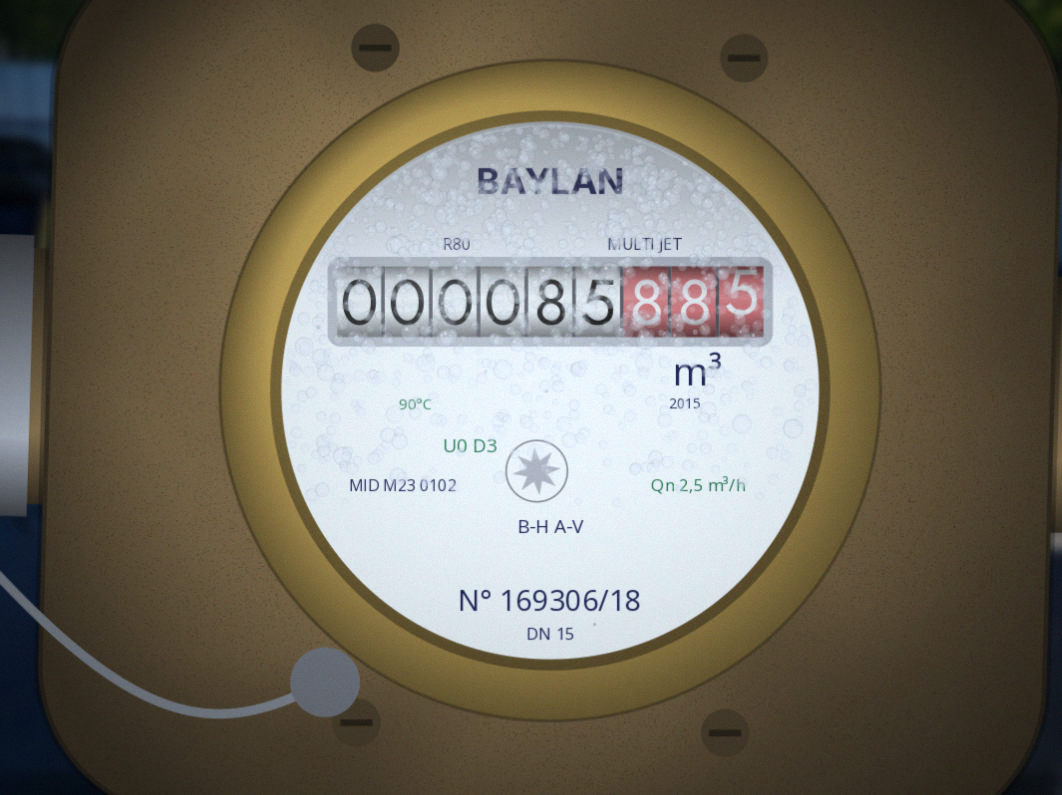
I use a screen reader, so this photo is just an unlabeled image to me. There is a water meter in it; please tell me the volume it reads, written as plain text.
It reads 85.885 m³
